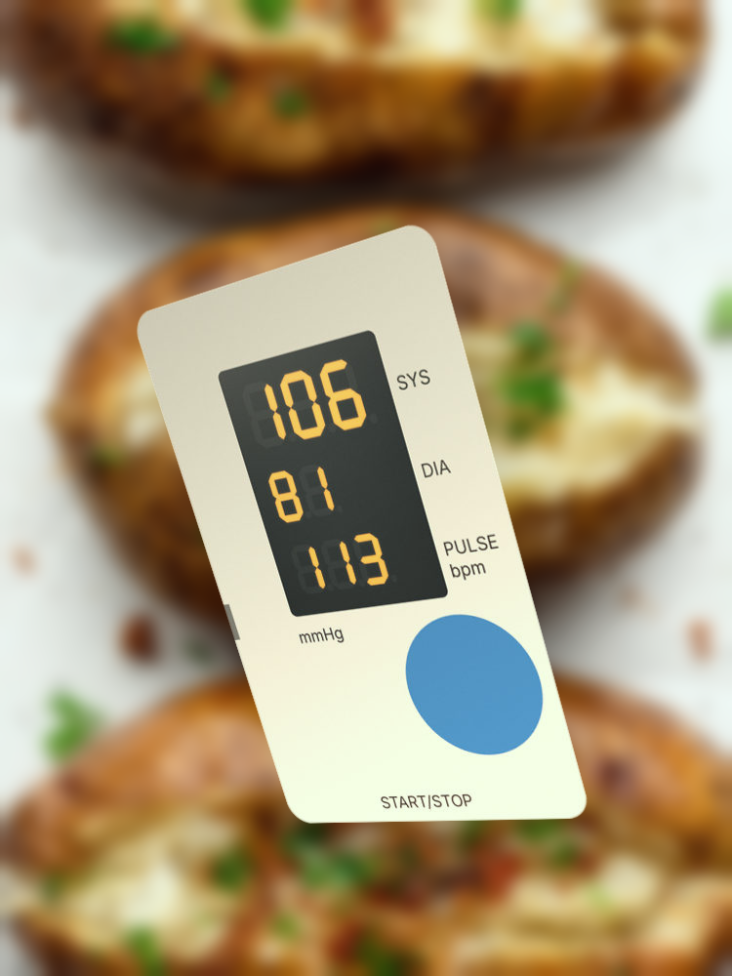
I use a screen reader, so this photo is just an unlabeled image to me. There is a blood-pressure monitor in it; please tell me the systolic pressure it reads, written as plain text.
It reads 106 mmHg
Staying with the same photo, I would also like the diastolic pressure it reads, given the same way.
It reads 81 mmHg
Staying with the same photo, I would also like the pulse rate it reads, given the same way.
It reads 113 bpm
